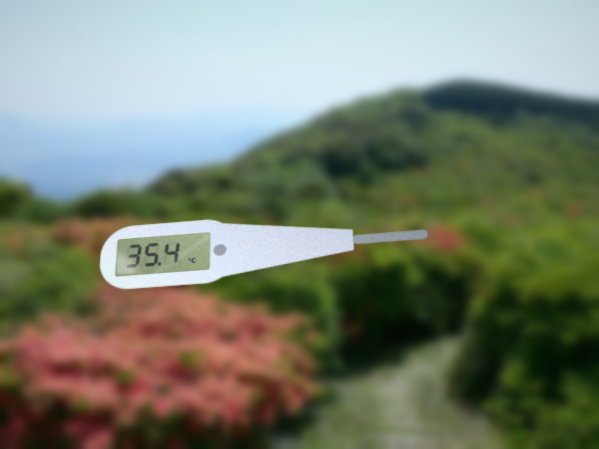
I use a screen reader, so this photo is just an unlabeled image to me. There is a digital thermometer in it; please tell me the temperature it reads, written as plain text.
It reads 35.4 °C
